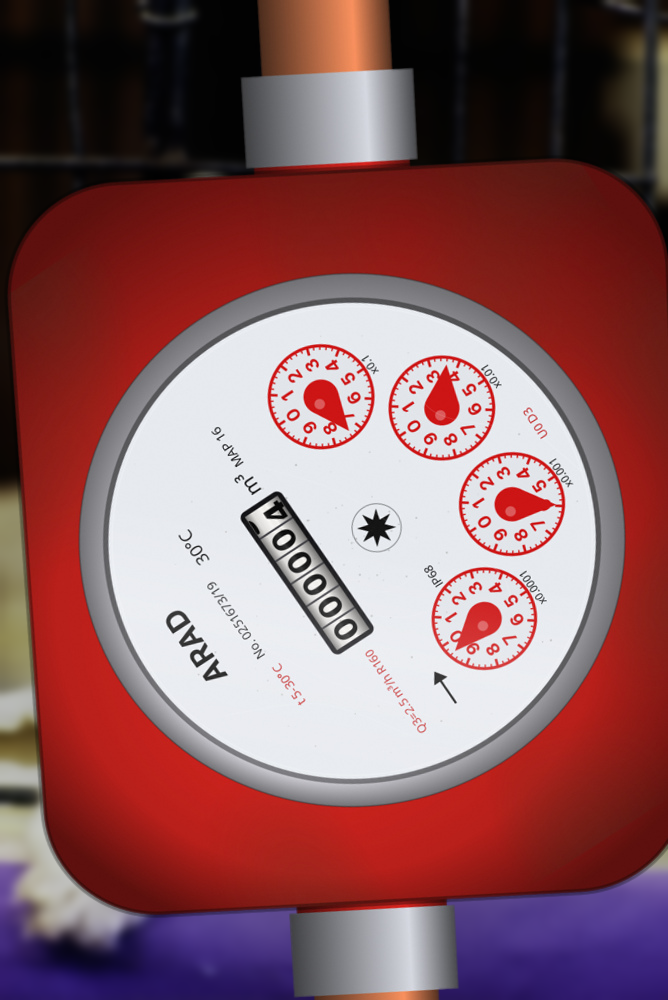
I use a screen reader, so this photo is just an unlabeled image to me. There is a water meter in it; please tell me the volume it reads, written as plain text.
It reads 3.7359 m³
